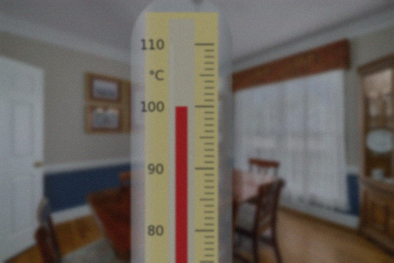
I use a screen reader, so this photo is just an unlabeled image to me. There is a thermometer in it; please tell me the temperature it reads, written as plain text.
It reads 100 °C
